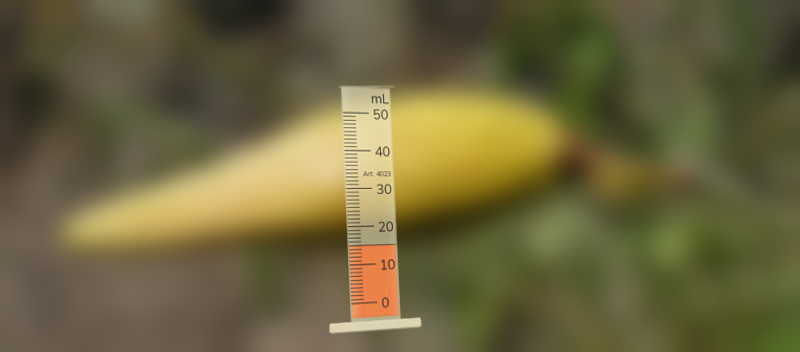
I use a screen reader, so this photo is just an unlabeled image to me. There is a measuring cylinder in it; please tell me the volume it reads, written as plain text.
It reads 15 mL
